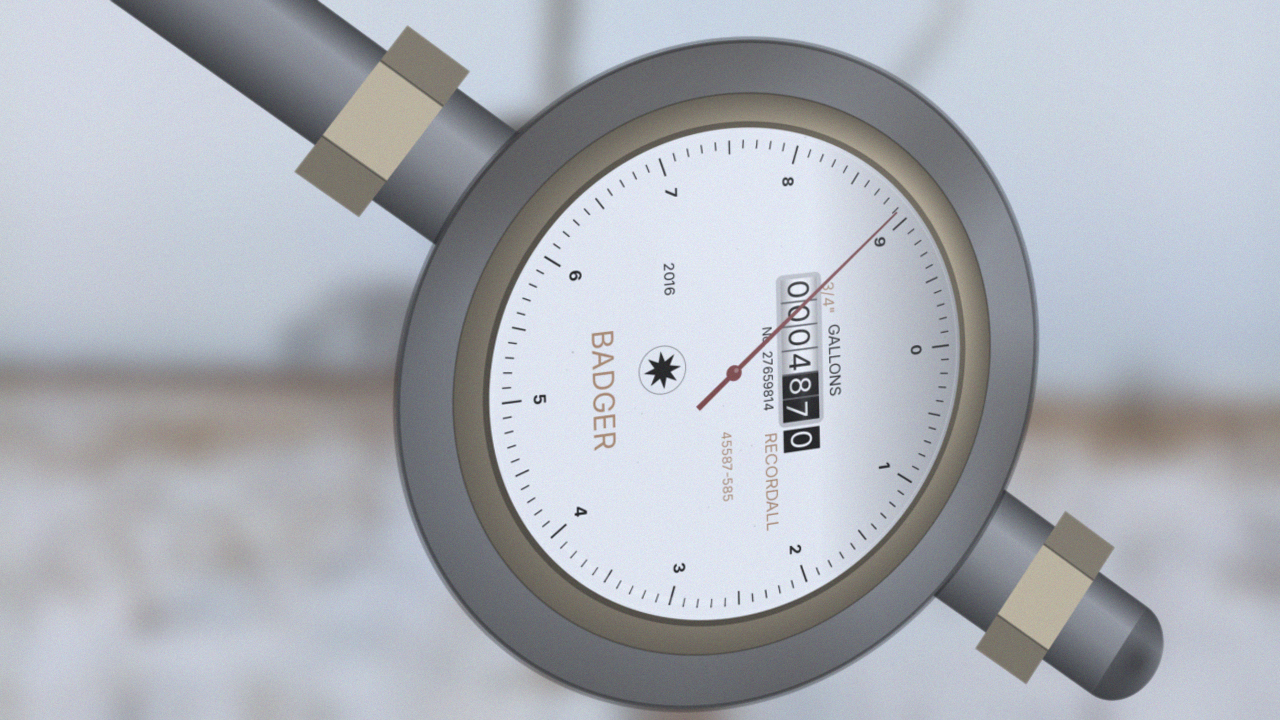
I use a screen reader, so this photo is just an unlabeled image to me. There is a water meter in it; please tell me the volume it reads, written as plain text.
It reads 4868.9 gal
